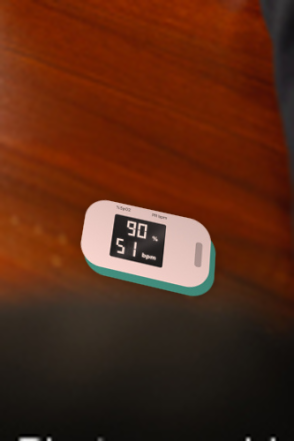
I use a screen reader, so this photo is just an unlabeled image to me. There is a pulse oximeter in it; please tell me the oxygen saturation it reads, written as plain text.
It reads 90 %
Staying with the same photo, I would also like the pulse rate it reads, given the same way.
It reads 51 bpm
